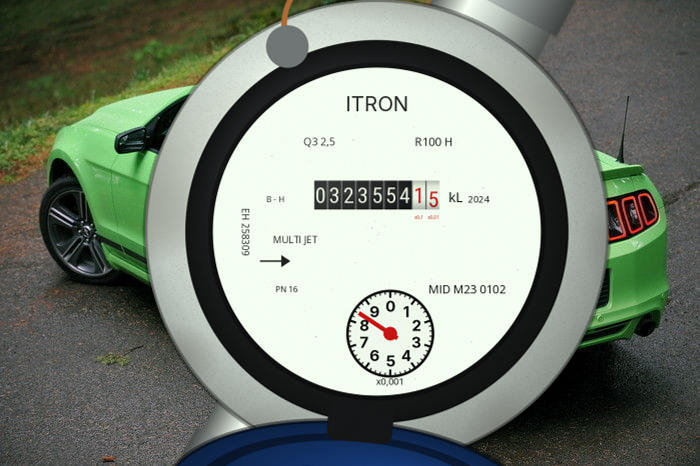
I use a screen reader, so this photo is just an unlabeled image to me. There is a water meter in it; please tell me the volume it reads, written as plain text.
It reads 323554.148 kL
